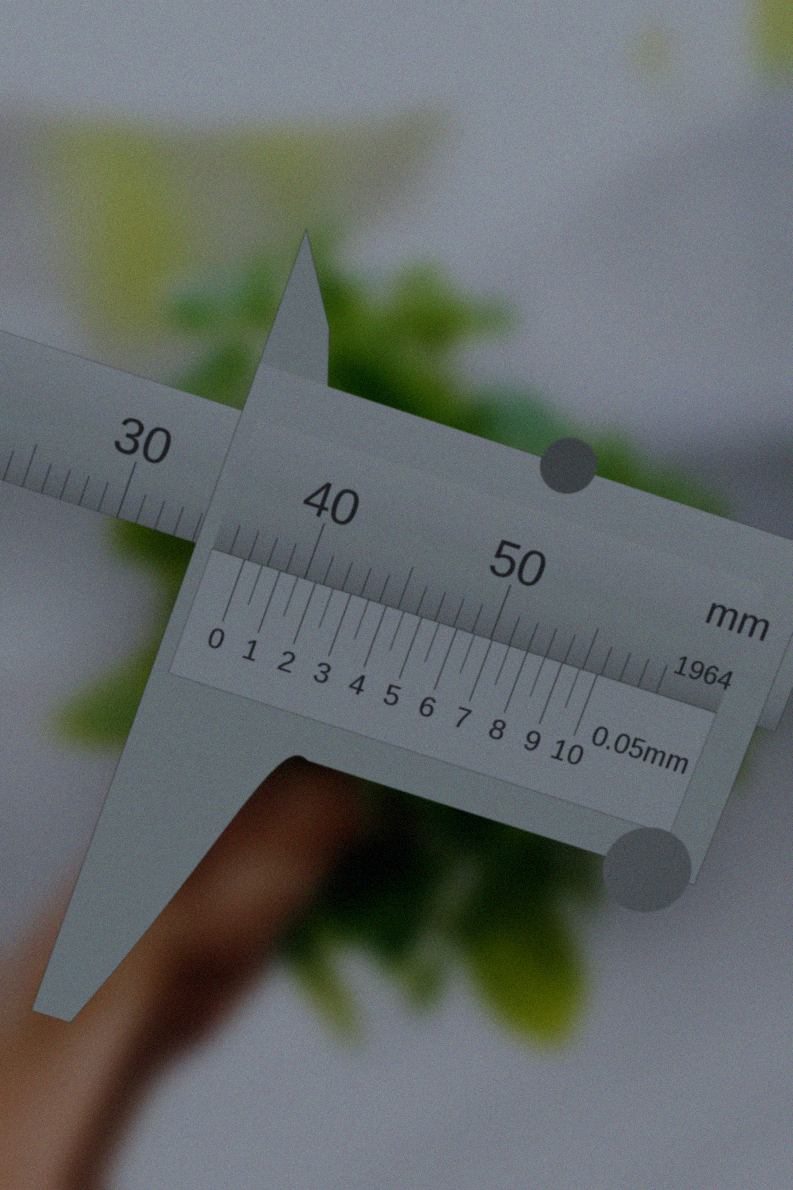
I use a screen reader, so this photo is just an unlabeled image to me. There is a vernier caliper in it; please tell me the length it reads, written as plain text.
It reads 36.8 mm
